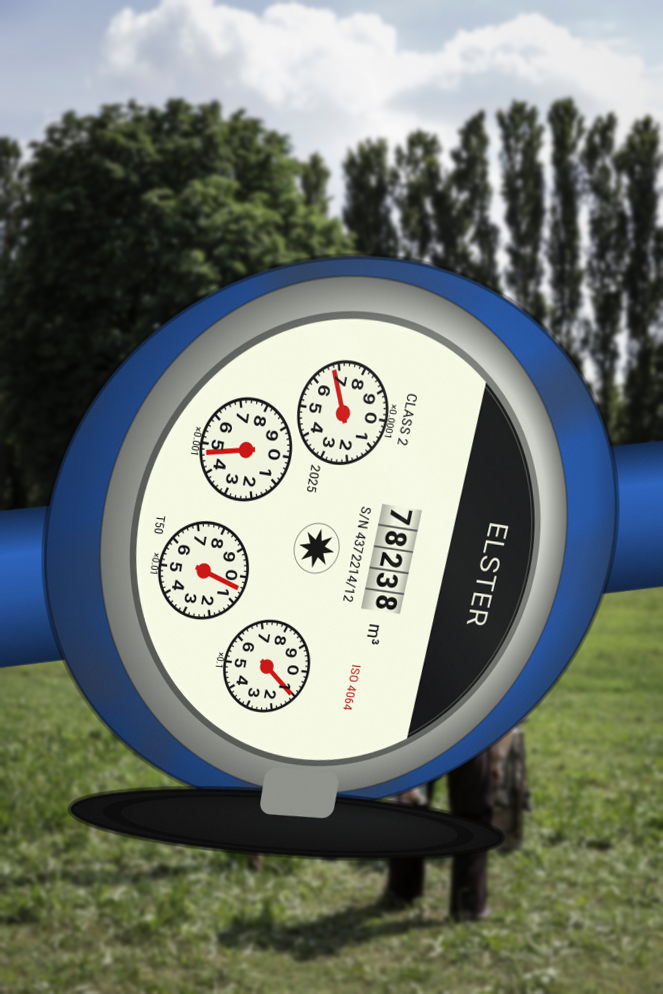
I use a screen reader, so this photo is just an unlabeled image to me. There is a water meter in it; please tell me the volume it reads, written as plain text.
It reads 78238.1046 m³
